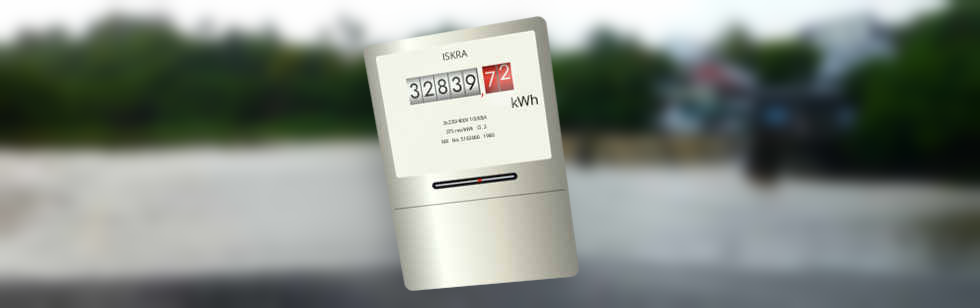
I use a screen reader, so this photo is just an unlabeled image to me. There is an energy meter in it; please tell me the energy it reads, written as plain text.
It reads 32839.72 kWh
